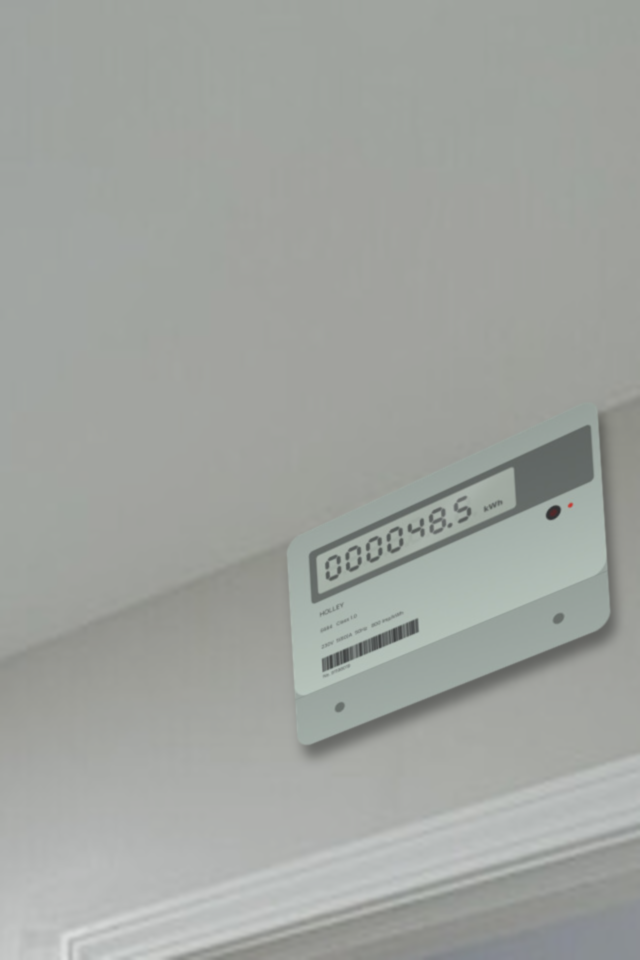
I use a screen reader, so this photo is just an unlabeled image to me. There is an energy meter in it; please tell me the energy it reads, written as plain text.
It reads 48.5 kWh
